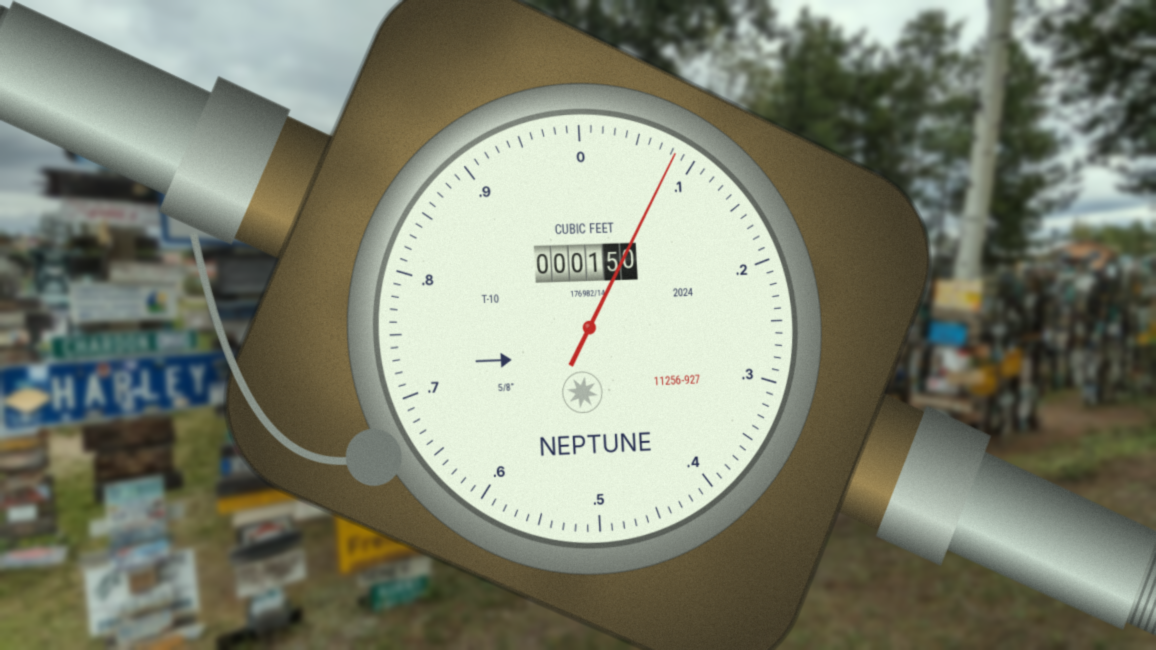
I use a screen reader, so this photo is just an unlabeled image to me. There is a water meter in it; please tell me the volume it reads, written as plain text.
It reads 150.08 ft³
